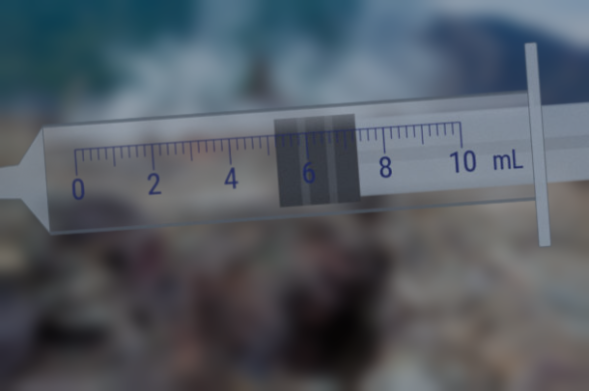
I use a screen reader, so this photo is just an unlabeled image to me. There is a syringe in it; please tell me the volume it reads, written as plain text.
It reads 5.2 mL
